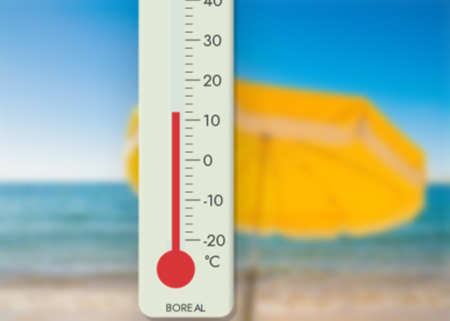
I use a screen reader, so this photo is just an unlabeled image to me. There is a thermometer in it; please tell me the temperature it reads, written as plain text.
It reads 12 °C
